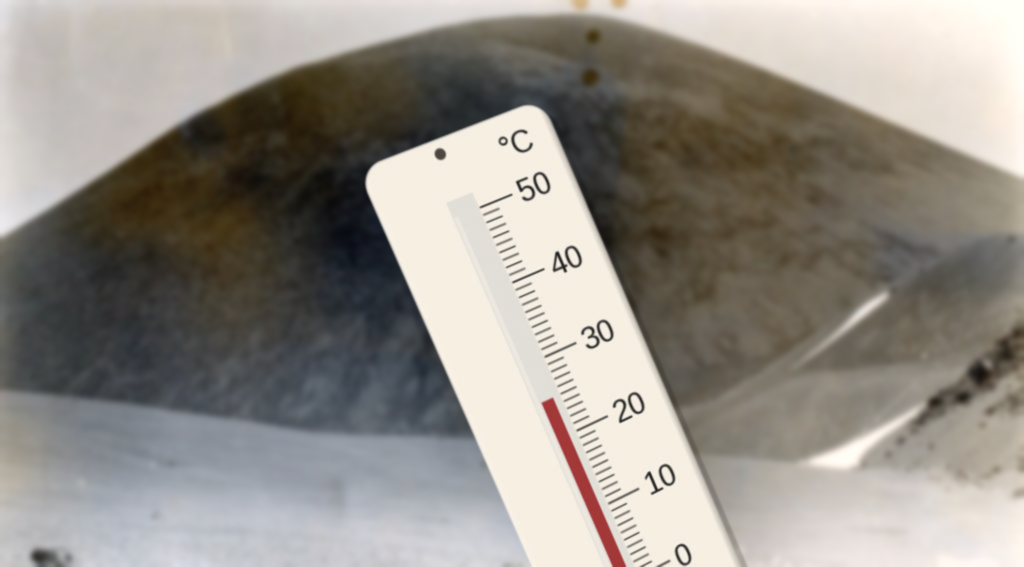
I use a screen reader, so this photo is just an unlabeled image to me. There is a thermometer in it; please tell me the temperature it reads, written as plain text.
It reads 25 °C
